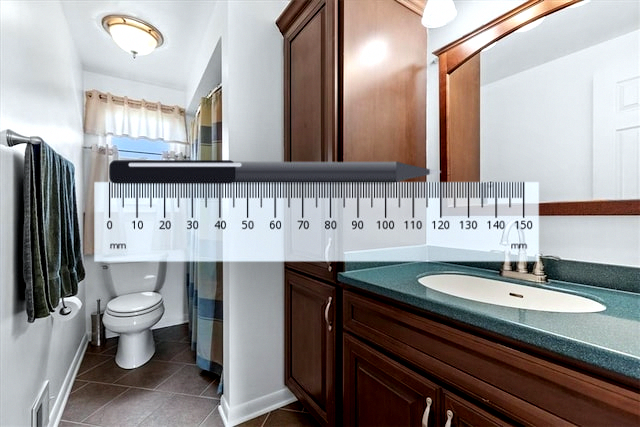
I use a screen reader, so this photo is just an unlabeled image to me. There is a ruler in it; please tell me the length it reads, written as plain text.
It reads 120 mm
